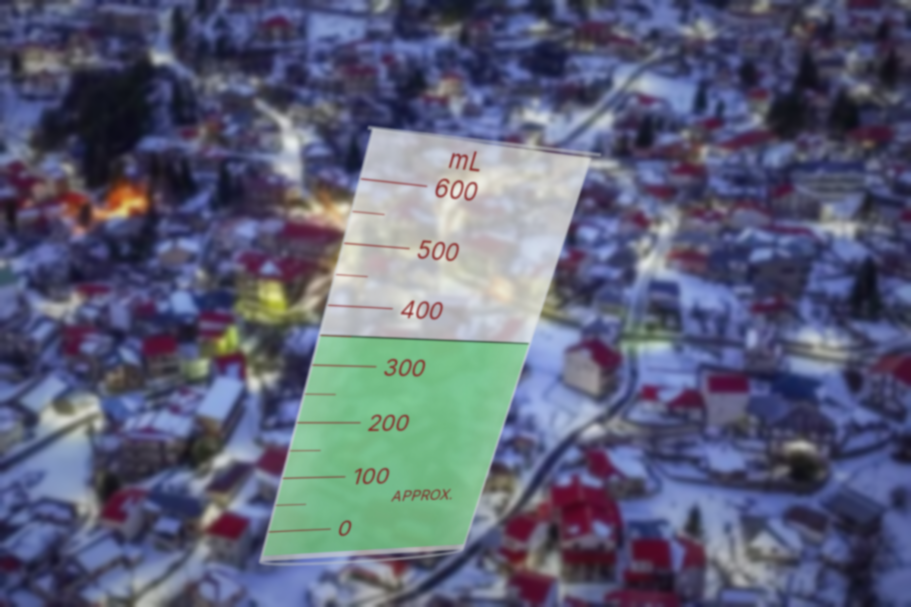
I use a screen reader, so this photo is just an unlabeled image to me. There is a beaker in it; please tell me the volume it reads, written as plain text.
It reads 350 mL
